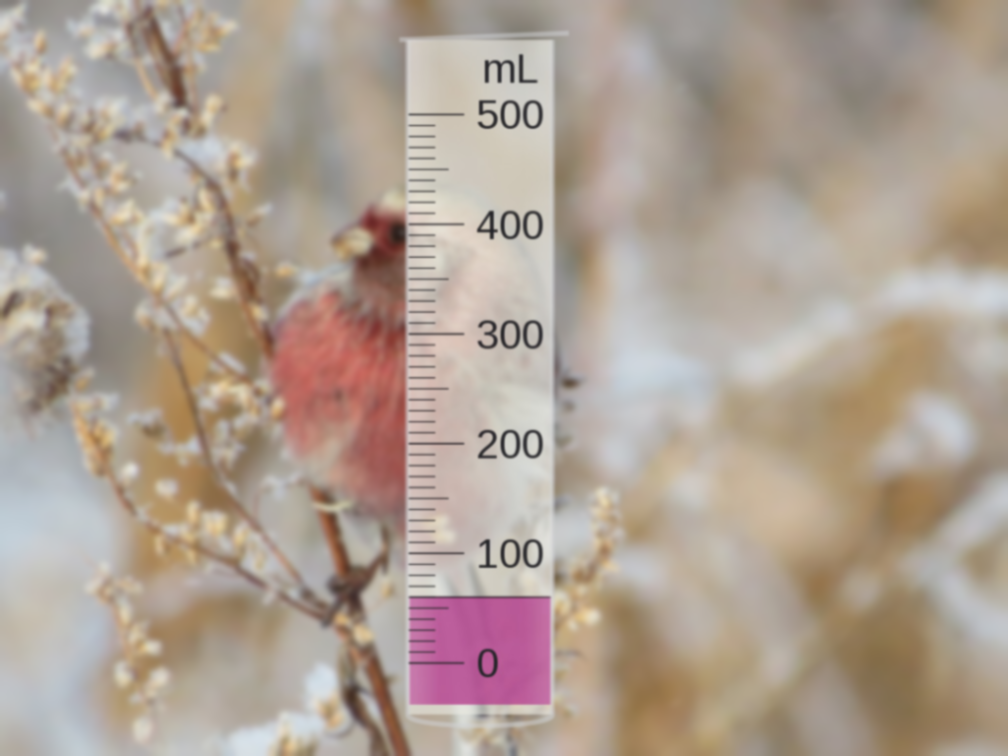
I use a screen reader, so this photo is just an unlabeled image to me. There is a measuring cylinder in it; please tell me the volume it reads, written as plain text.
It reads 60 mL
